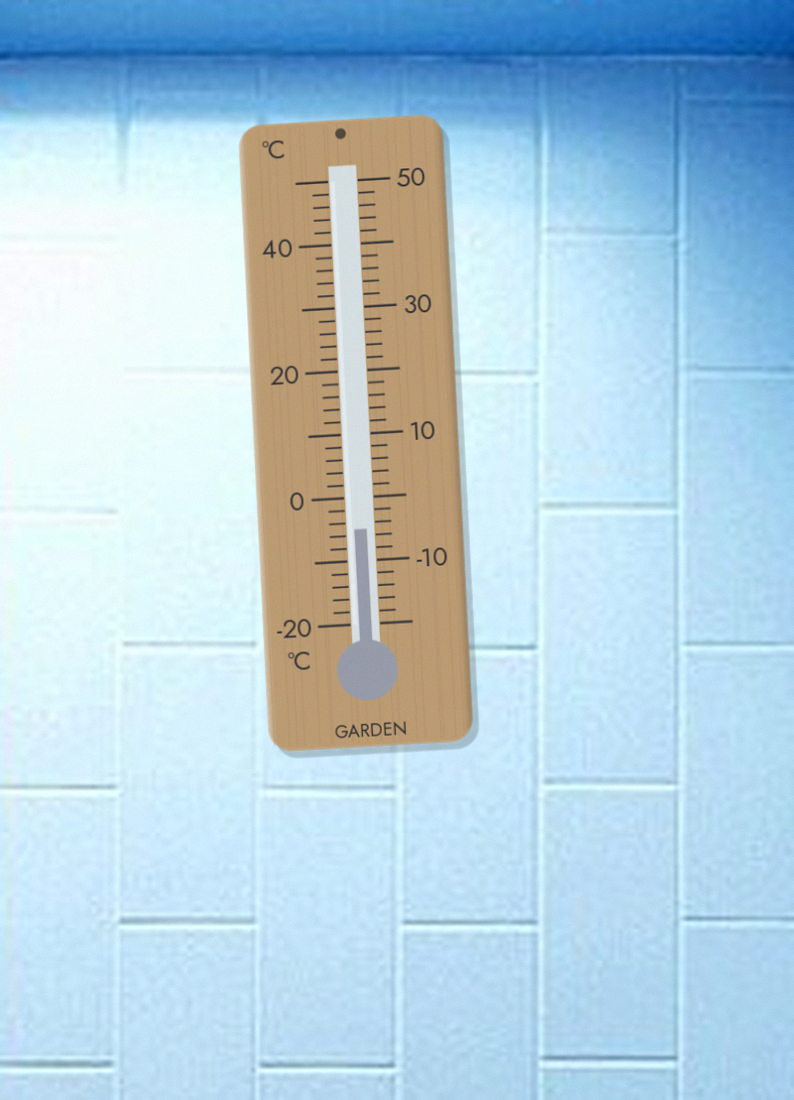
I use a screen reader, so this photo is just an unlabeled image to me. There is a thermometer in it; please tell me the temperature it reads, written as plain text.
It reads -5 °C
